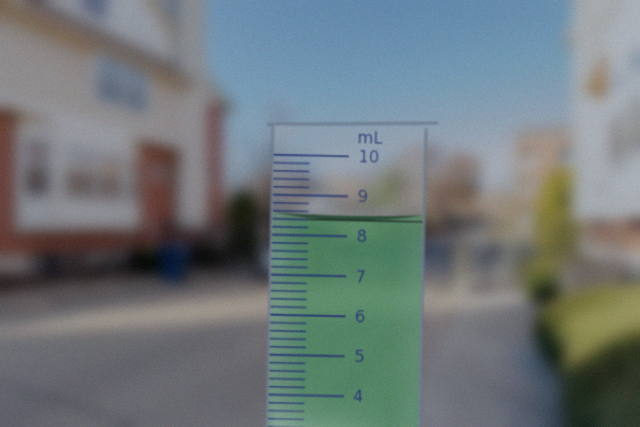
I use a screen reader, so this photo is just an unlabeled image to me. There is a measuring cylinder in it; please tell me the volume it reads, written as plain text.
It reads 8.4 mL
